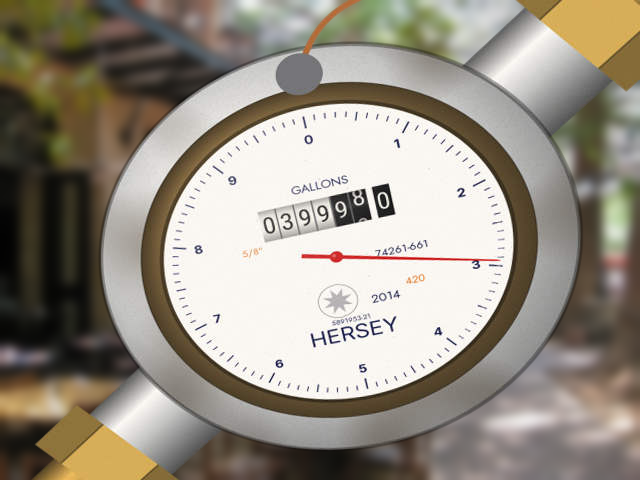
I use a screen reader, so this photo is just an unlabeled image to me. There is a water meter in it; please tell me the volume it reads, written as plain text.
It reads 399982.9 gal
